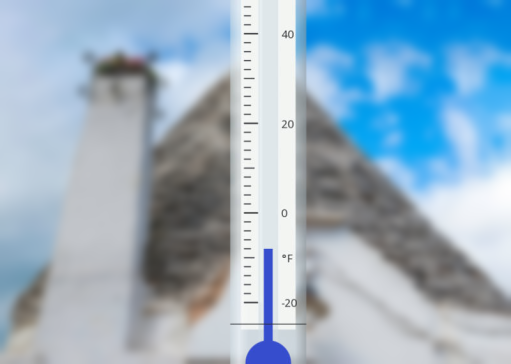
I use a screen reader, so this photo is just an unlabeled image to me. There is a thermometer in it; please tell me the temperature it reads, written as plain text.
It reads -8 °F
